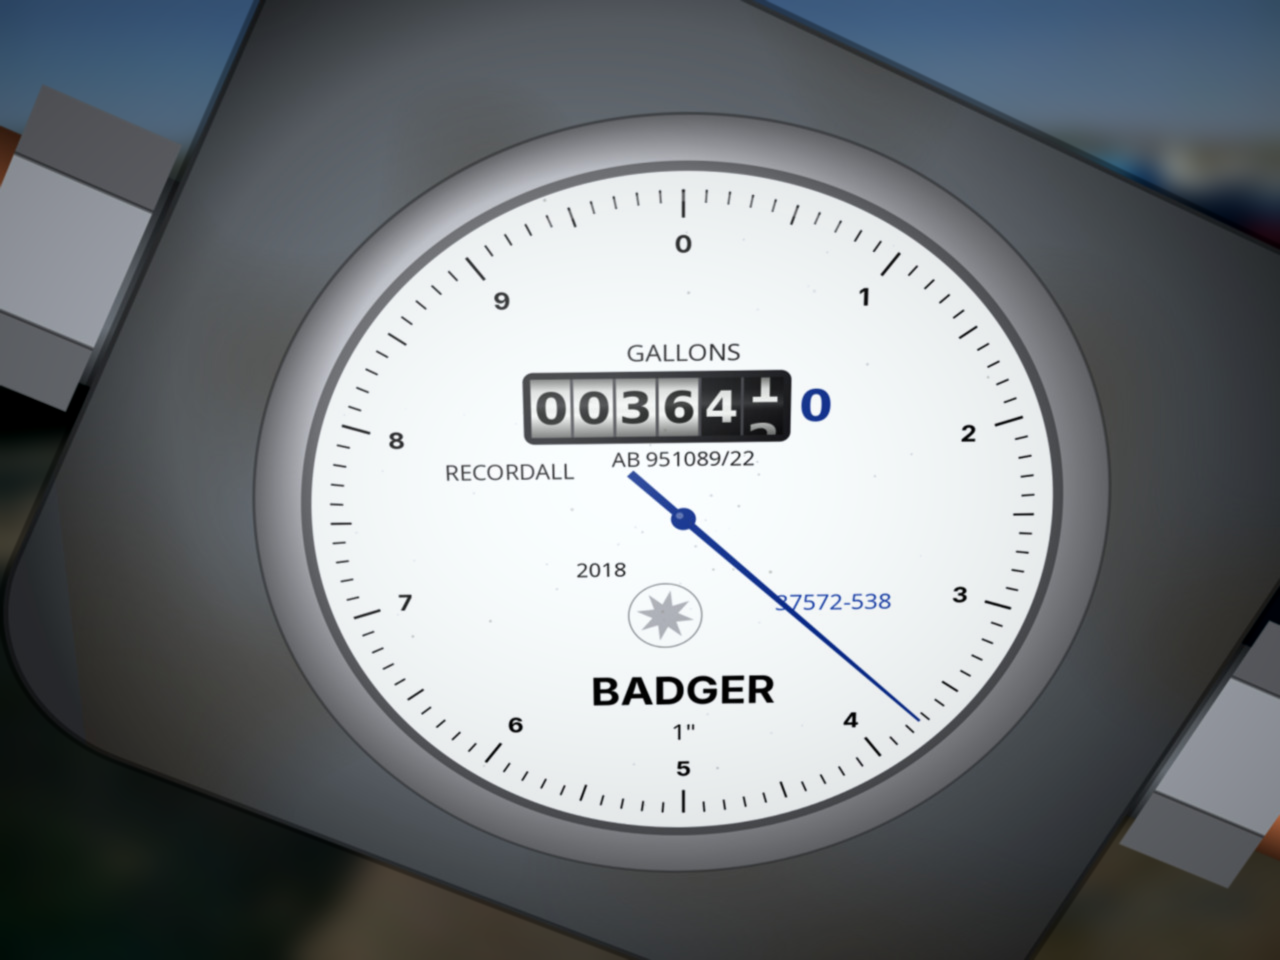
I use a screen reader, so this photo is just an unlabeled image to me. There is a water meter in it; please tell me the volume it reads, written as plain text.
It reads 36413.7 gal
